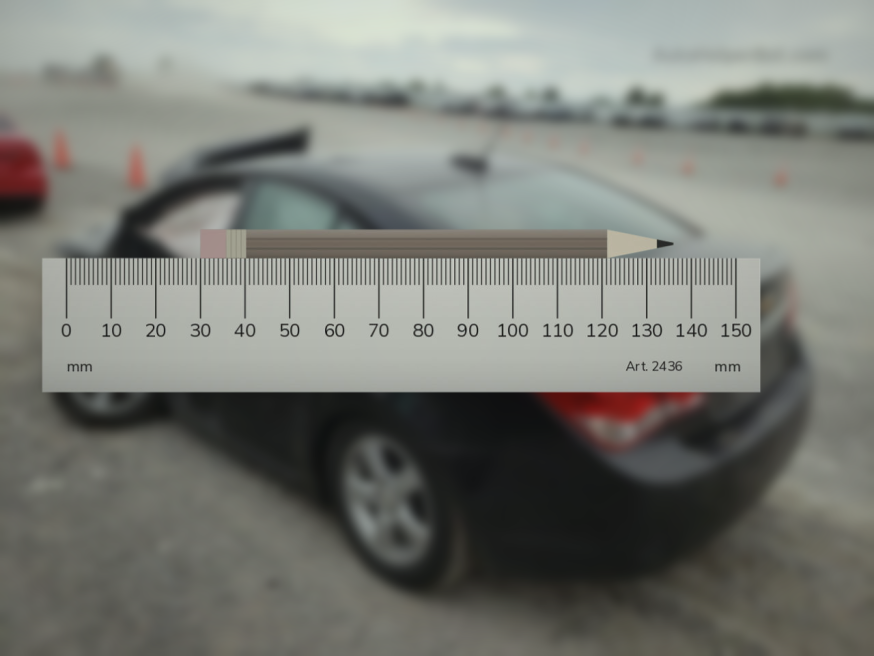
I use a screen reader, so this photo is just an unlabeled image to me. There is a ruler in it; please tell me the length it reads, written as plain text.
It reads 106 mm
